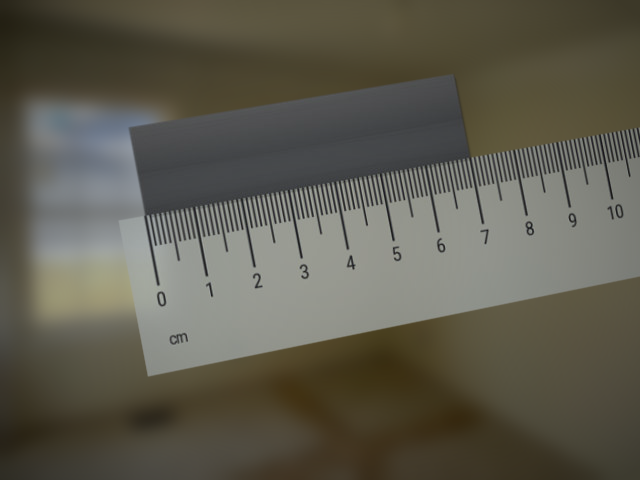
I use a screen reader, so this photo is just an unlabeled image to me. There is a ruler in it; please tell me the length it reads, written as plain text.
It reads 7 cm
